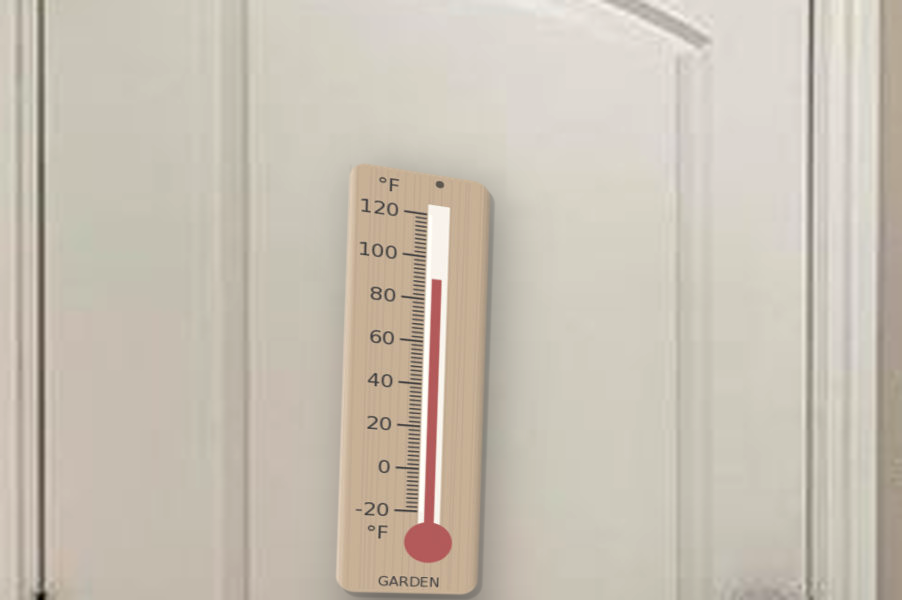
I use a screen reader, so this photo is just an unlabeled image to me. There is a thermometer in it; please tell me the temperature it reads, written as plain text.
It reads 90 °F
